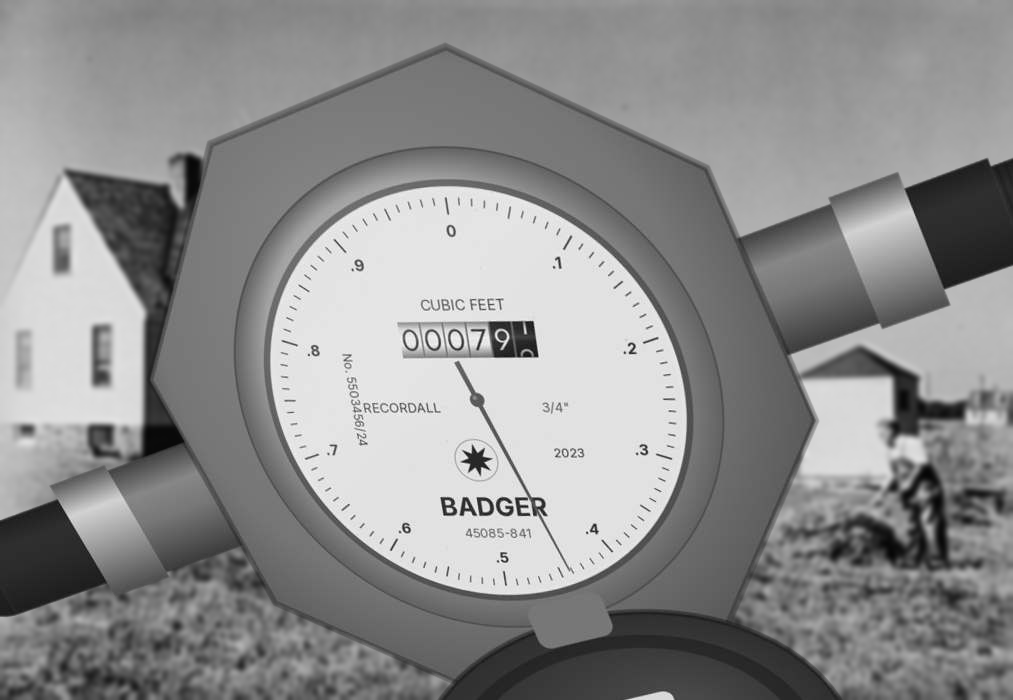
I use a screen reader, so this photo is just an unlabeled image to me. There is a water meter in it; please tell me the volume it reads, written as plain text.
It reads 791.44 ft³
